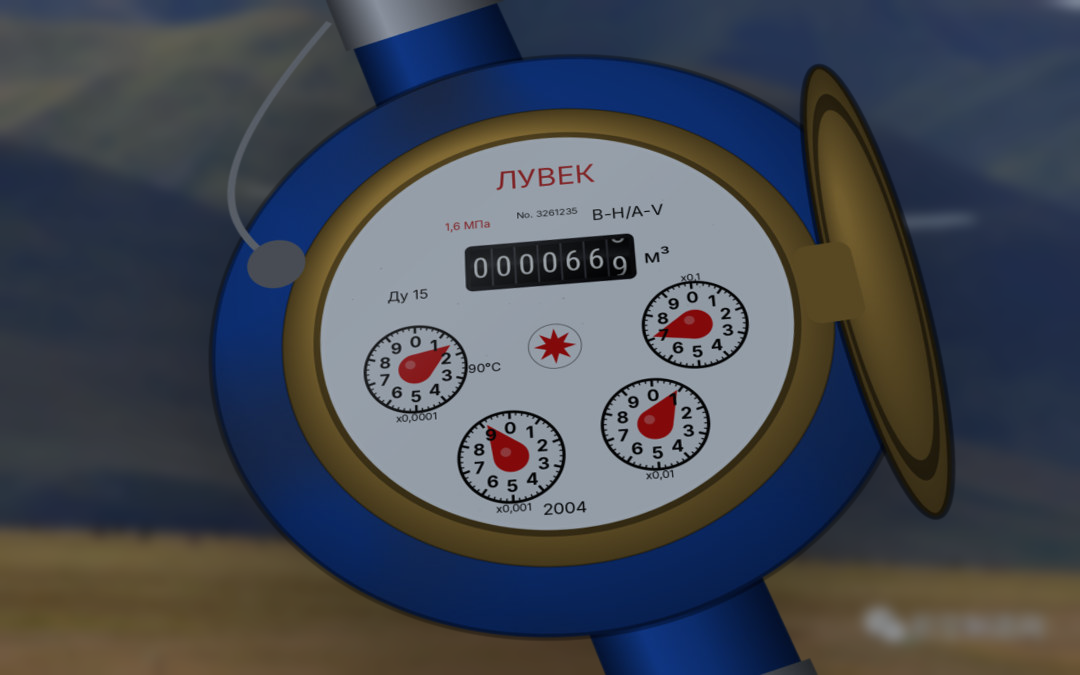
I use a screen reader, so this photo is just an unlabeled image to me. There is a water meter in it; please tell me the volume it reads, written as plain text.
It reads 668.7091 m³
